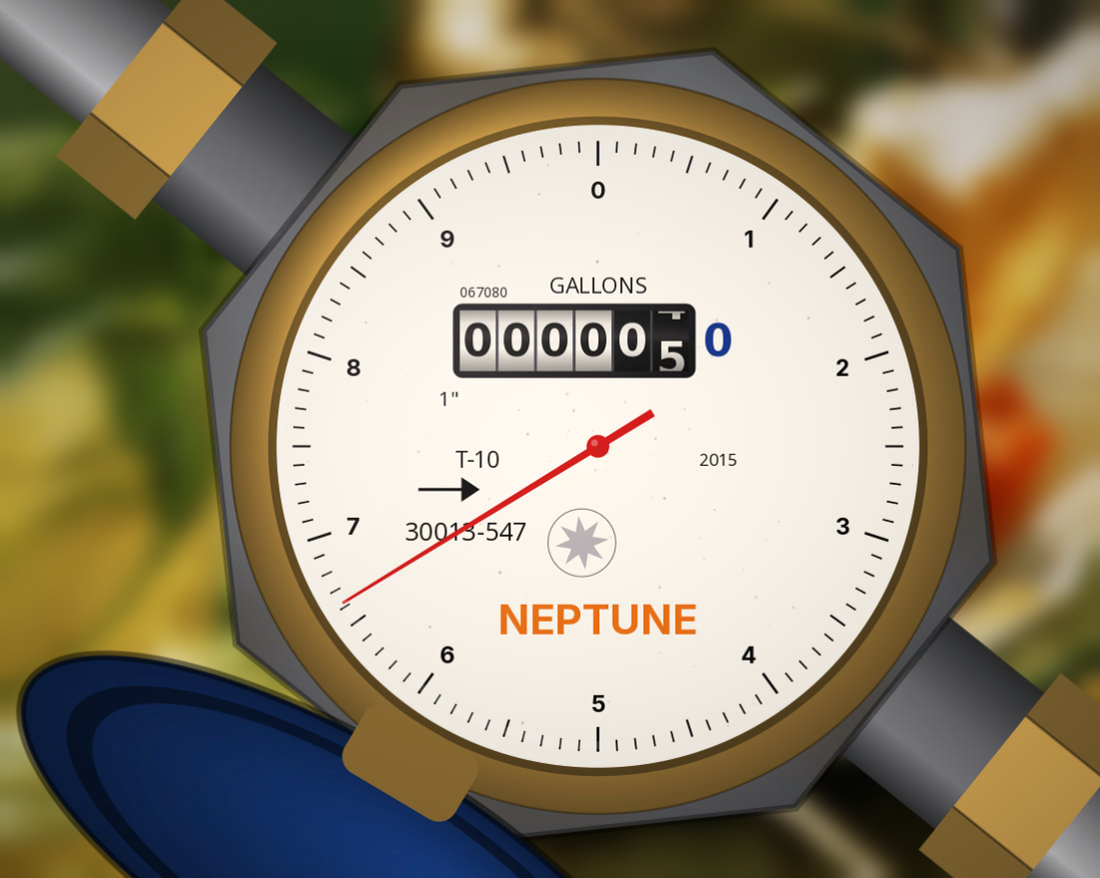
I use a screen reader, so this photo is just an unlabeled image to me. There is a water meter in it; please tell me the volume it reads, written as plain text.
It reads 46.6 gal
